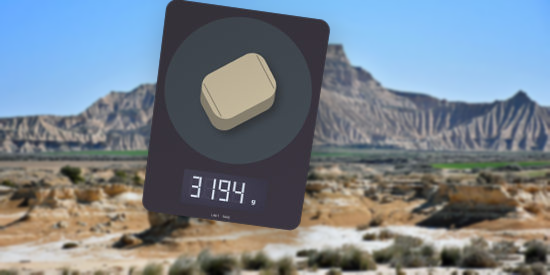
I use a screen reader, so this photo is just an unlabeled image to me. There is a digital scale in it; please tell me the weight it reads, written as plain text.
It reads 3194 g
